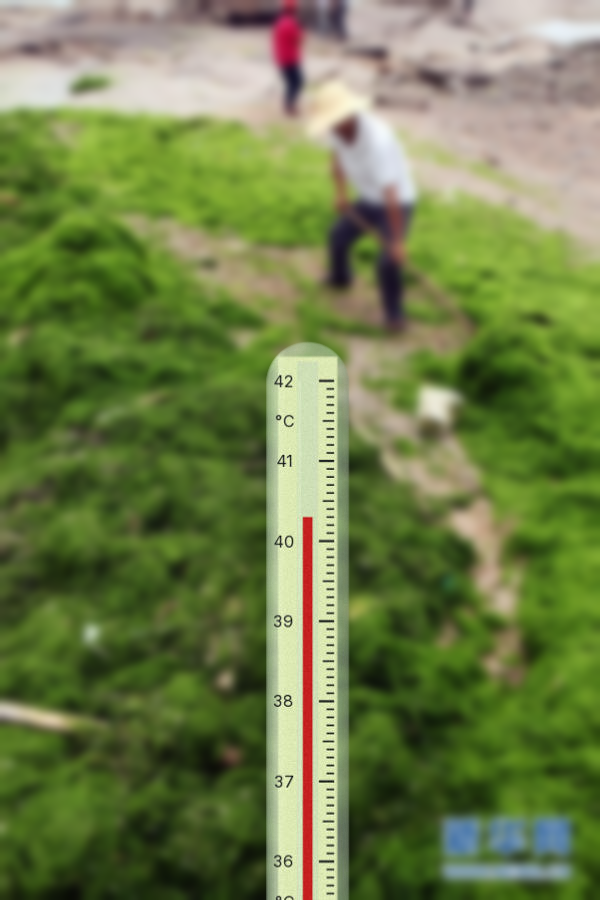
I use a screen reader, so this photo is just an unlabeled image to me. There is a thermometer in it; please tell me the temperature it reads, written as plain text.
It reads 40.3 °C
